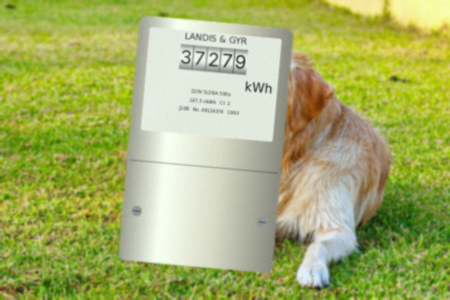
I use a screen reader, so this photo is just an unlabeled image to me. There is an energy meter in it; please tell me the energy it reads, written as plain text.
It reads 37279 kWh
